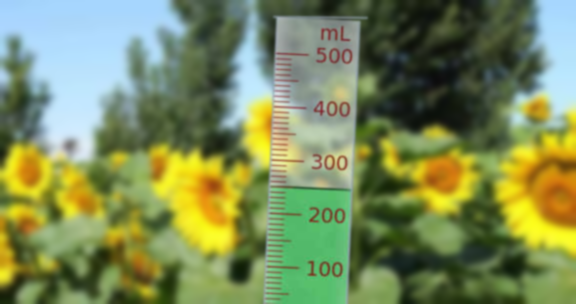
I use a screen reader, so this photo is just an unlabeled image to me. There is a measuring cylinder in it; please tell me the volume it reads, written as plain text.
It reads 250 mL
